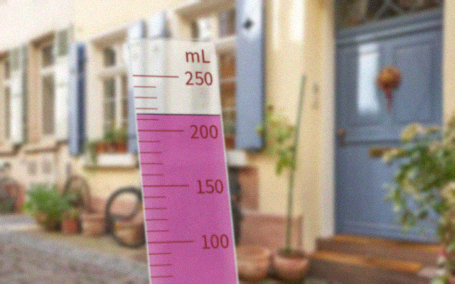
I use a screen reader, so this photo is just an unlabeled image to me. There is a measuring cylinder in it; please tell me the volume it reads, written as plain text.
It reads 215 mL
